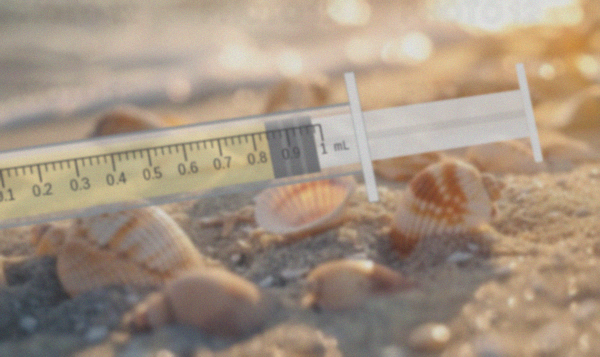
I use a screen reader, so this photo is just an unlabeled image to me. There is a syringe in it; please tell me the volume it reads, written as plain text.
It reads 0.84 mL
